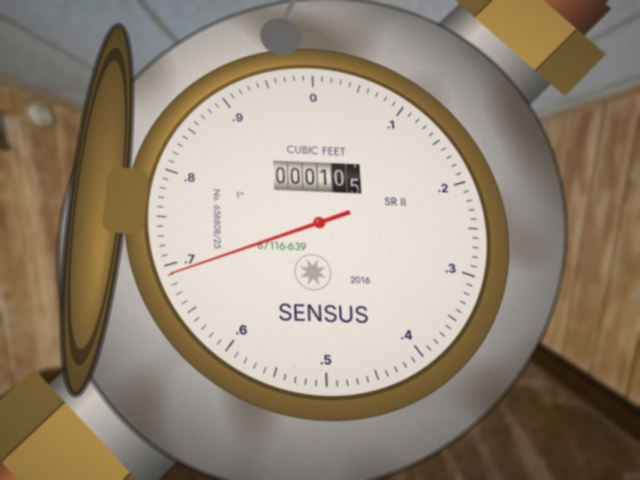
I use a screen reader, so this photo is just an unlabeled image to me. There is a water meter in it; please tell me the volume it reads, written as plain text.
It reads 104.69 ft³
